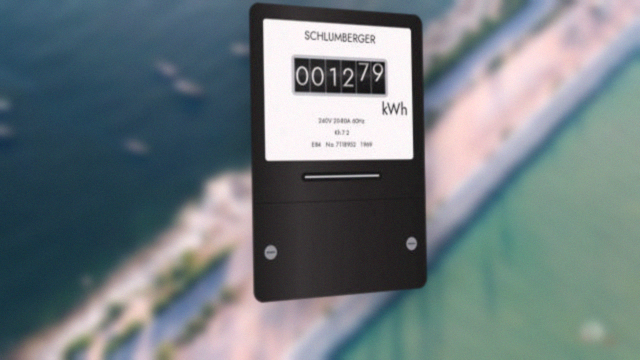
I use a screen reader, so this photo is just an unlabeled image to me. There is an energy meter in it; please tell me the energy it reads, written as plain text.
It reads 1279 kWh
